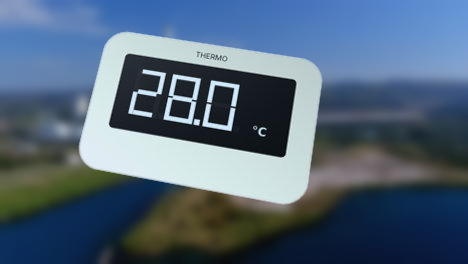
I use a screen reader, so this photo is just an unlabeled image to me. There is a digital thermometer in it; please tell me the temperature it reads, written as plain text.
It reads 28.0 °C
